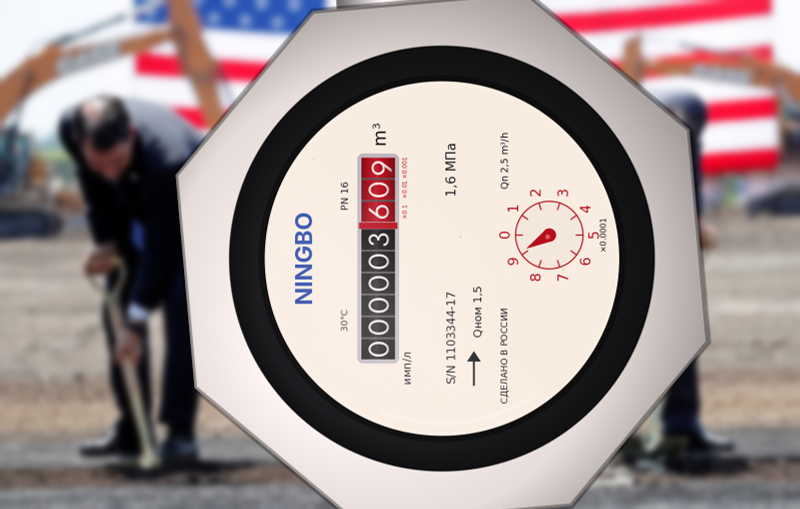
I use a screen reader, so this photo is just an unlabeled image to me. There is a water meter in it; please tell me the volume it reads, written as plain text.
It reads 3.6089 m³
